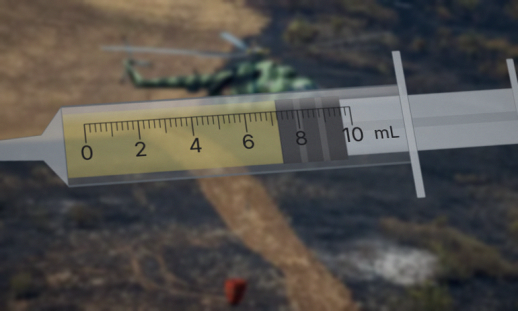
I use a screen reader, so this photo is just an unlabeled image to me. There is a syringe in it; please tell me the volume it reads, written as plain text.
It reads 7.2 mL
